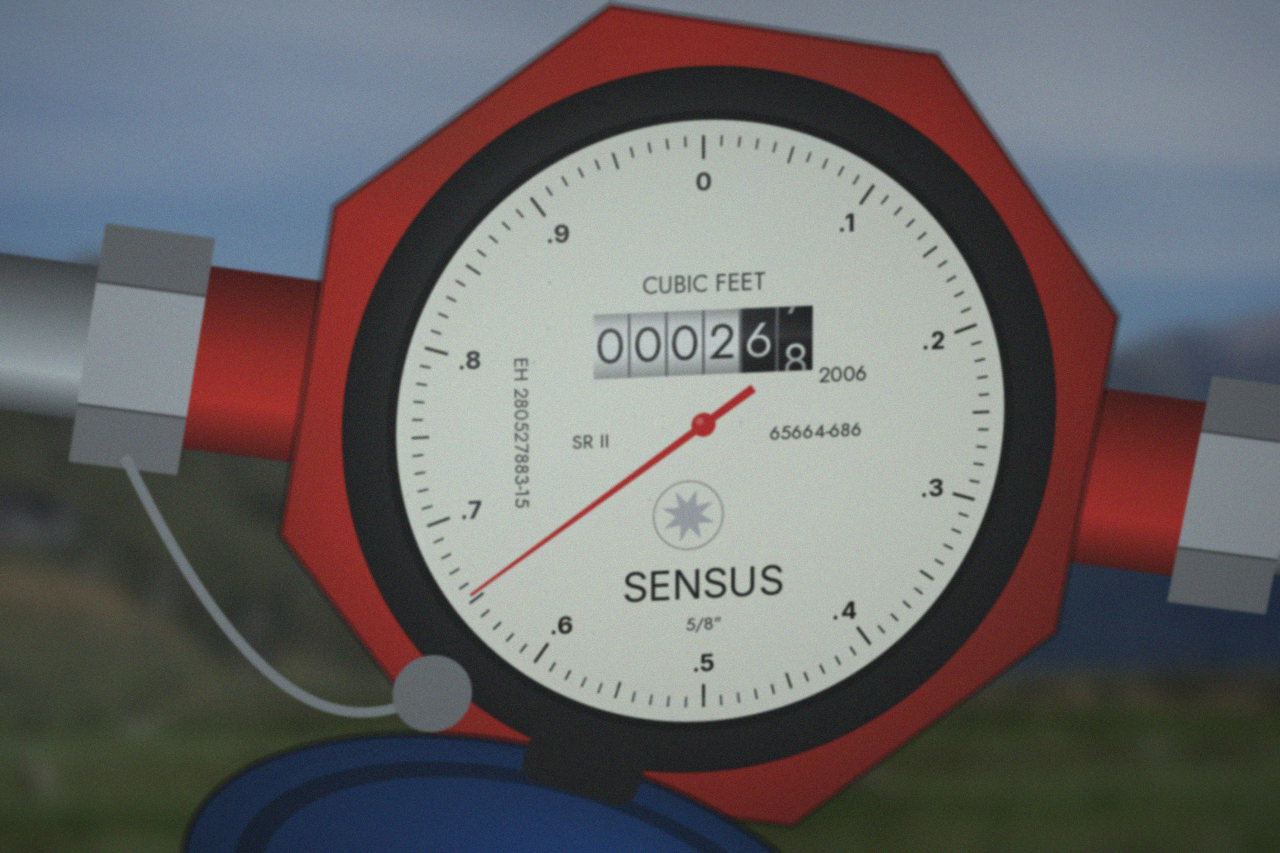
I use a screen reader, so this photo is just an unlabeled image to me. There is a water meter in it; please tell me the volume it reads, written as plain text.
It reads 267.65 ft³
